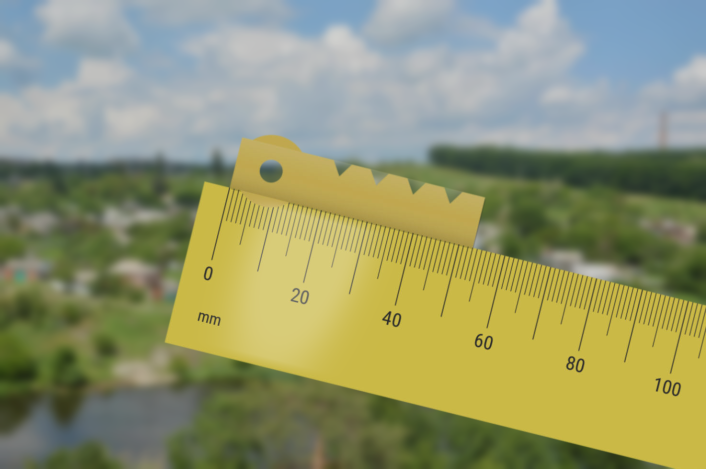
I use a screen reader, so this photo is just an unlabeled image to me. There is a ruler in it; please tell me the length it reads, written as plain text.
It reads 53 mm
